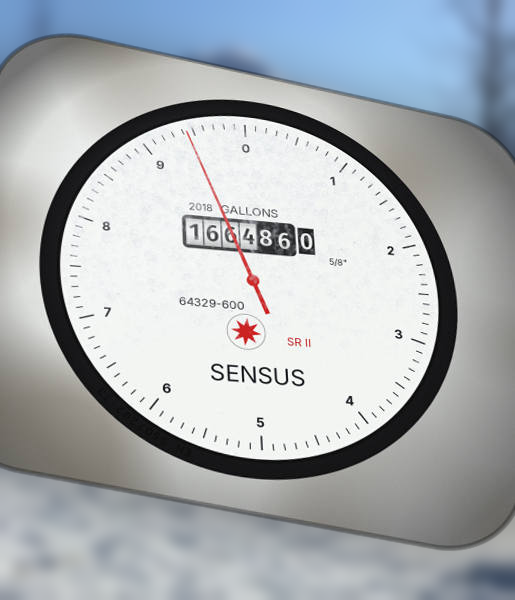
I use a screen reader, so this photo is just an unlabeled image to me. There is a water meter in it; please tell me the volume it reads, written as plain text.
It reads 1664859.4 gal
